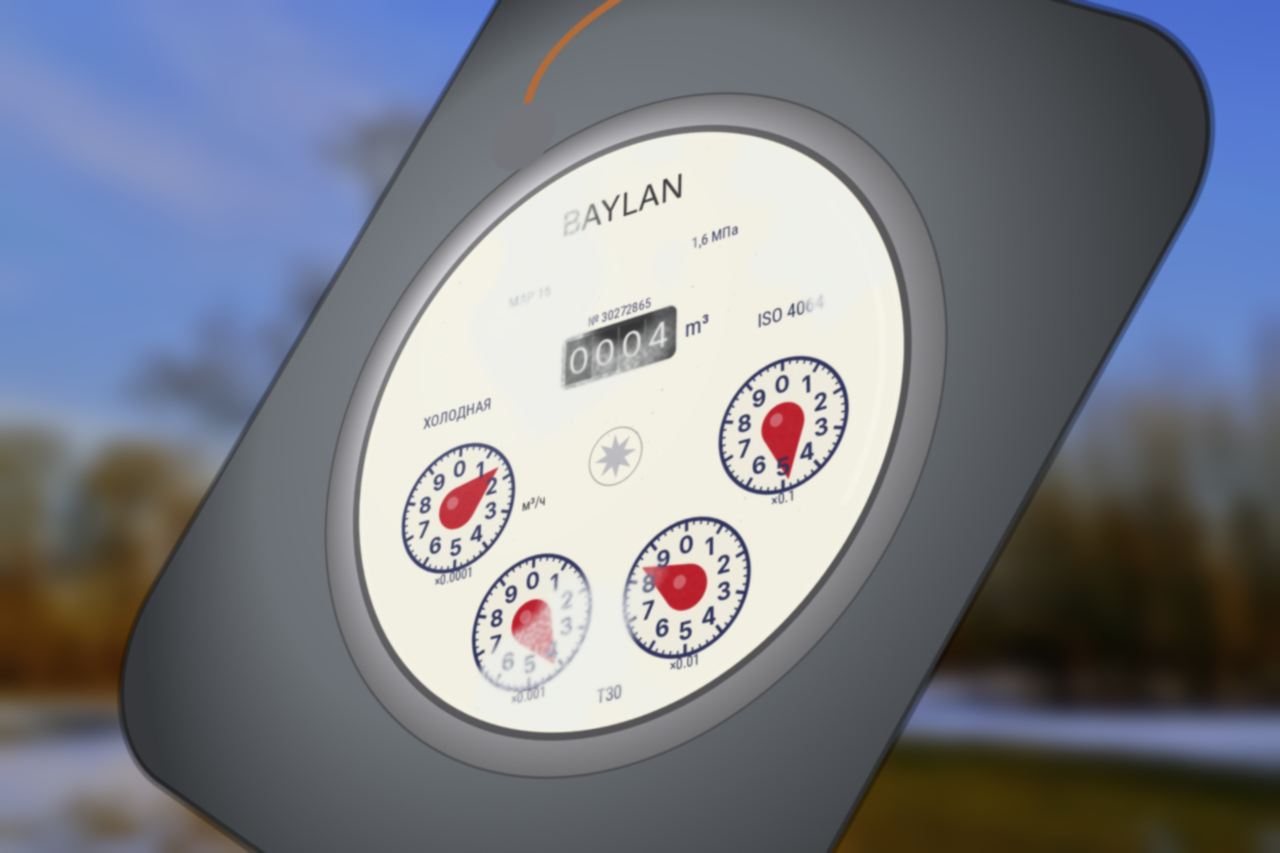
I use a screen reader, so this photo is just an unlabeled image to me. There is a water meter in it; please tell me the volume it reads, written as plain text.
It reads 4.4841 m³
